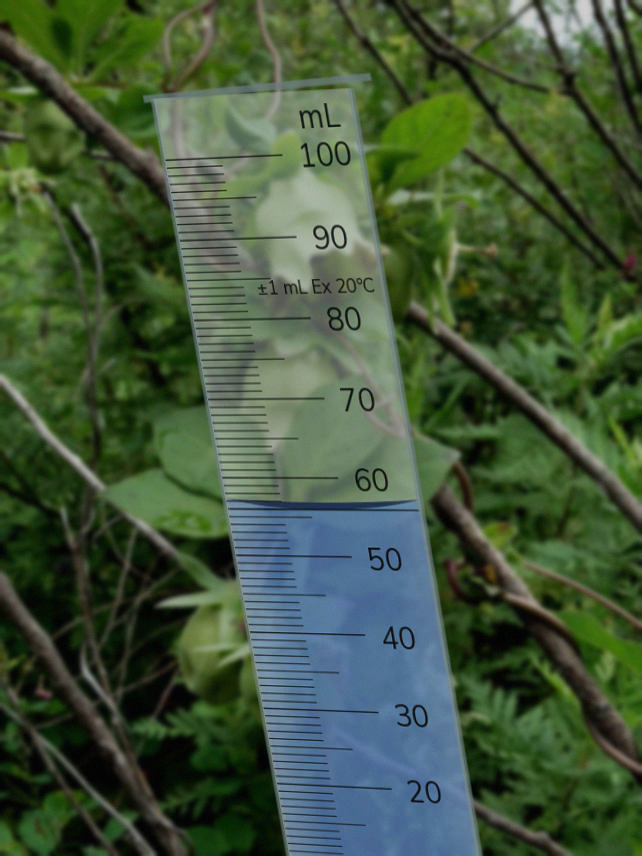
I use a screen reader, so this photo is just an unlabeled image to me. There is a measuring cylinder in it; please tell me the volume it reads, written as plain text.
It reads 56 mL
